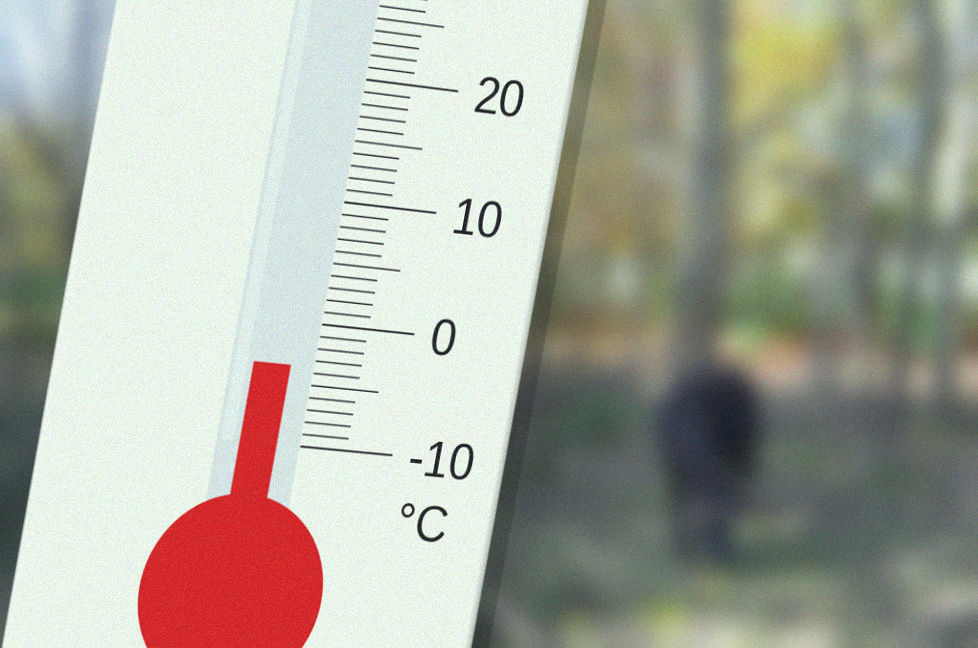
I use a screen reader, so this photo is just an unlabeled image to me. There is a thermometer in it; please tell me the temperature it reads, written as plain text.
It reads -3.5 °C
